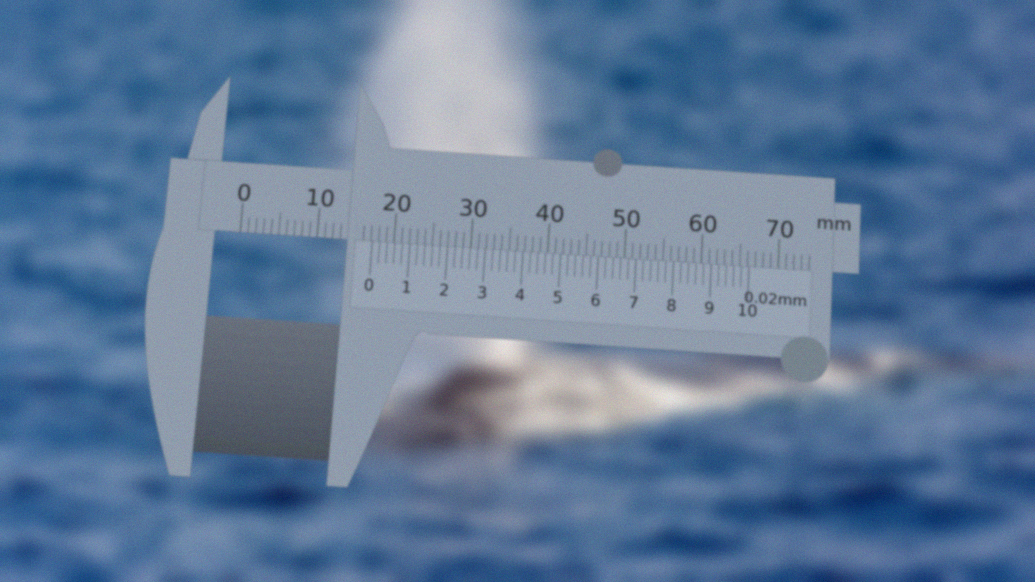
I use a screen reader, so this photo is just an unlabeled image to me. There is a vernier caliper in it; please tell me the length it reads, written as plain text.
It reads 17.2 mm
